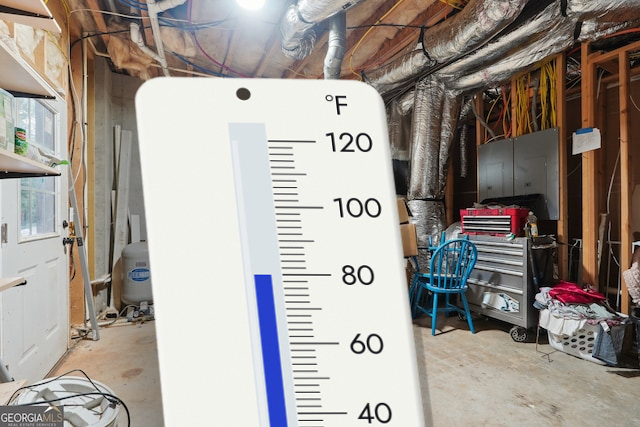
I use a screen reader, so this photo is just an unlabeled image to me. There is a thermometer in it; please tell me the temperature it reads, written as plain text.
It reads 80 °F
